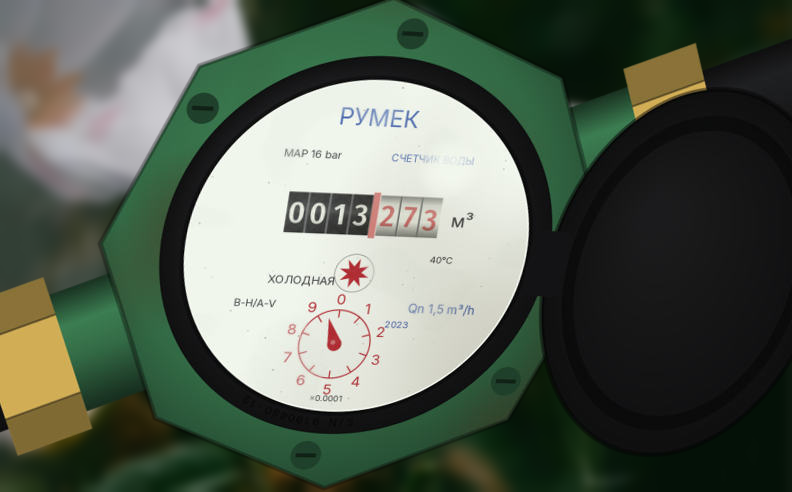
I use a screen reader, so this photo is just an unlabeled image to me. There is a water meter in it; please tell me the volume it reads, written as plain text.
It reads 13.2729 m³
